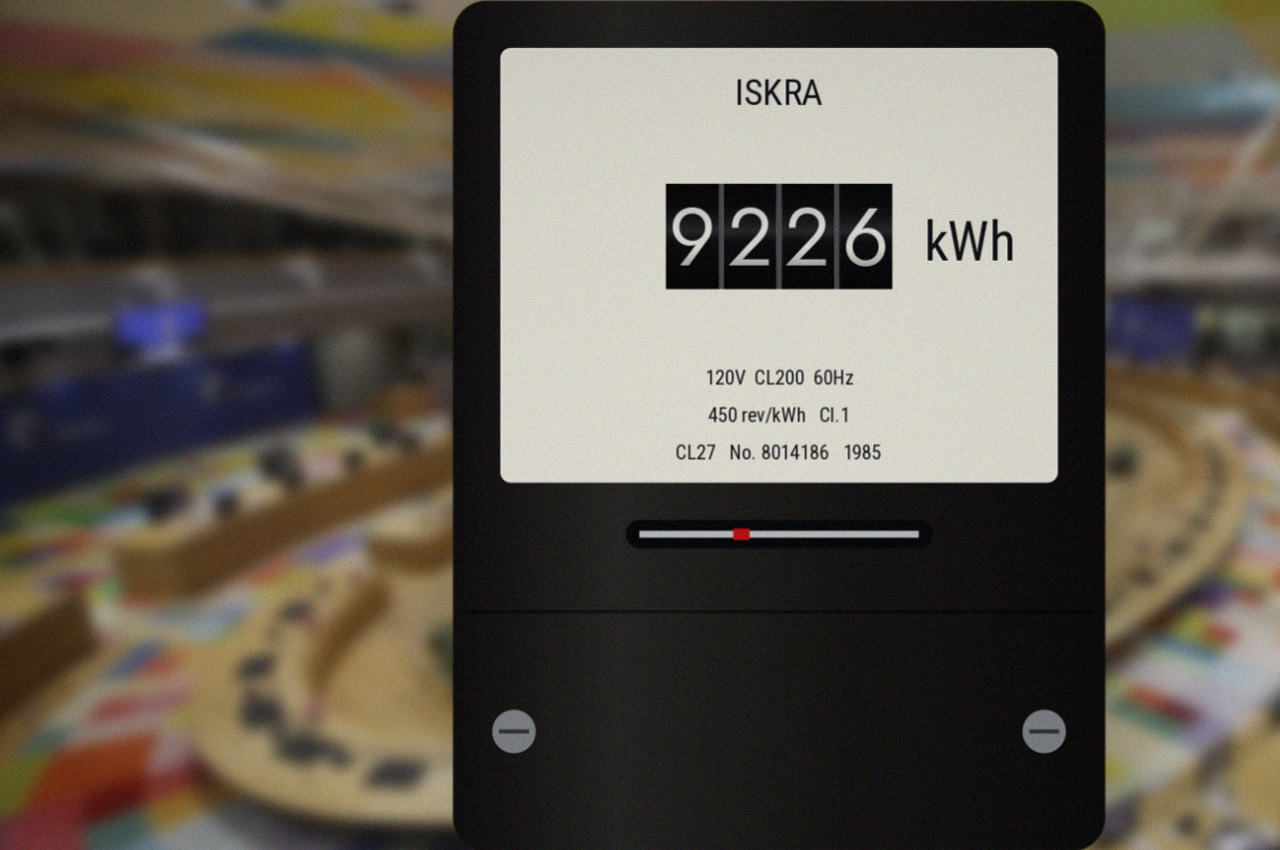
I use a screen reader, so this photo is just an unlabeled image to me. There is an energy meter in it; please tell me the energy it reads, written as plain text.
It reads 9226 kWh
